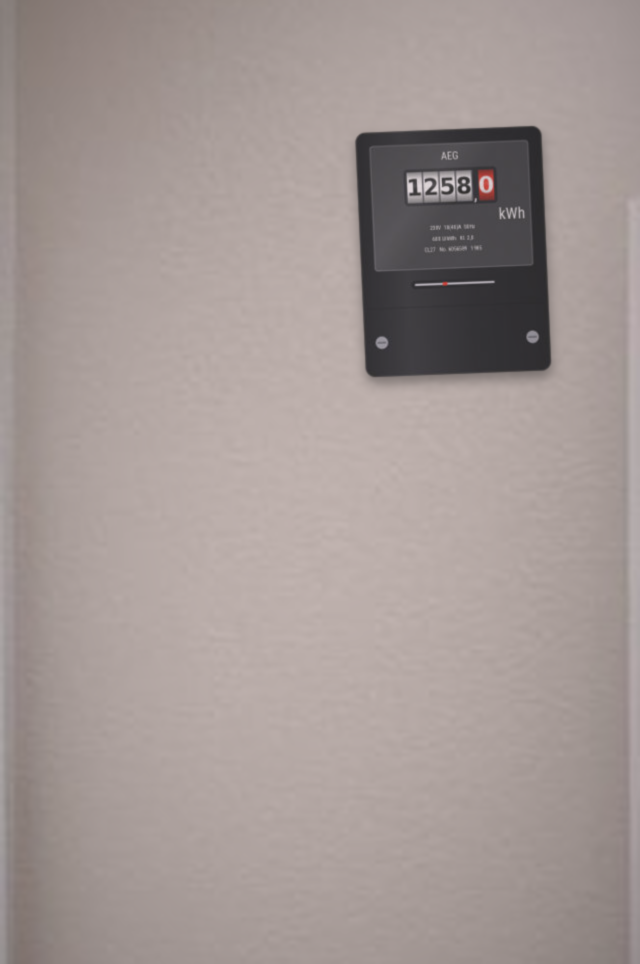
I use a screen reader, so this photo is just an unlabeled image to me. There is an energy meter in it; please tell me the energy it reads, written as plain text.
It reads 1258.0 kWh
